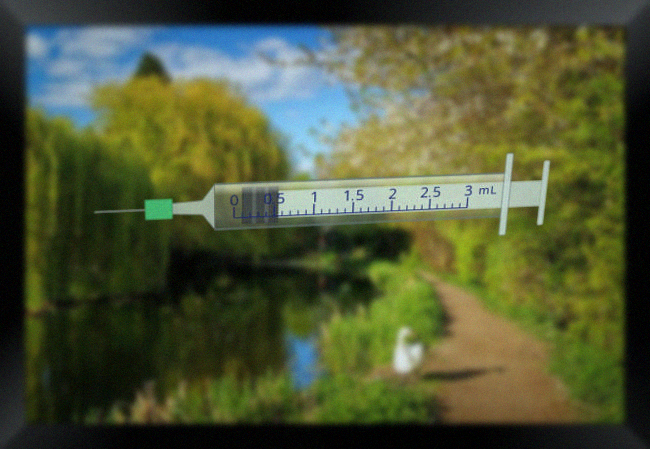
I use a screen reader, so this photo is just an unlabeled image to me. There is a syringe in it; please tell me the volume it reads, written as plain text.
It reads 0.1 mL
